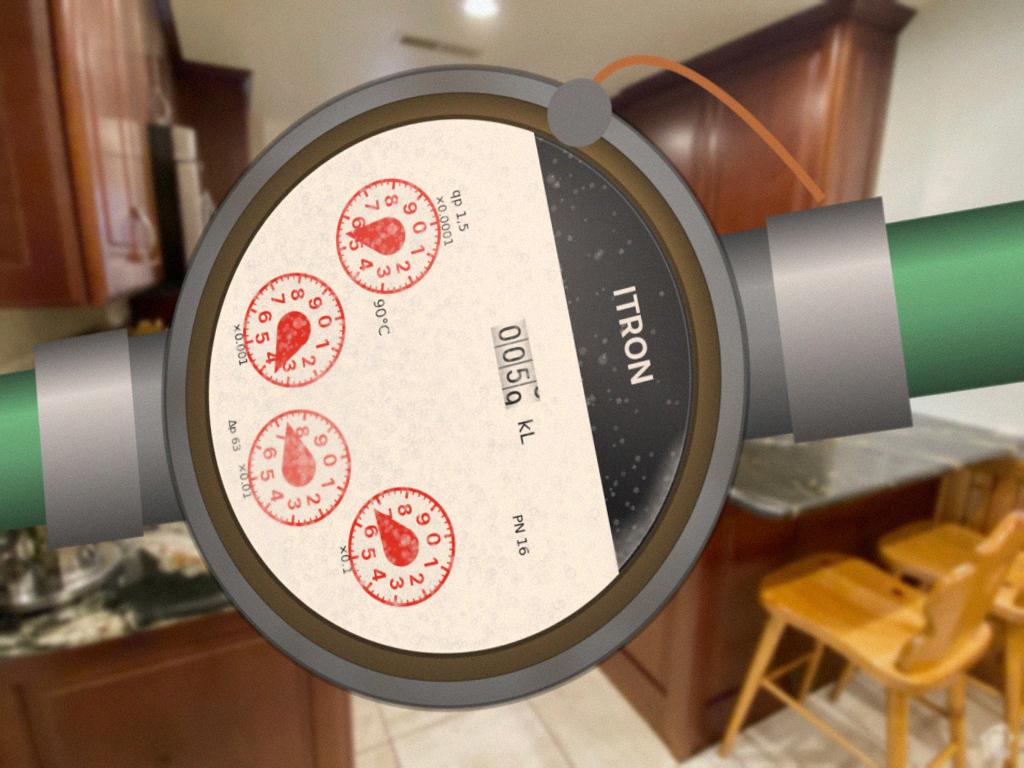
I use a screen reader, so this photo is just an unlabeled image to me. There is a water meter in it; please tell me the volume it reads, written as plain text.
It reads 58.6735 kL
